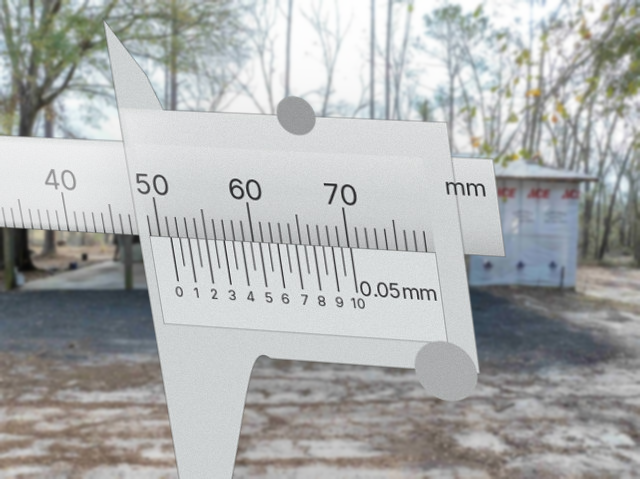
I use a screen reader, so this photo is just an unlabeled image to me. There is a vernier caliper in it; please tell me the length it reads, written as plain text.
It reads 51.2 mm
